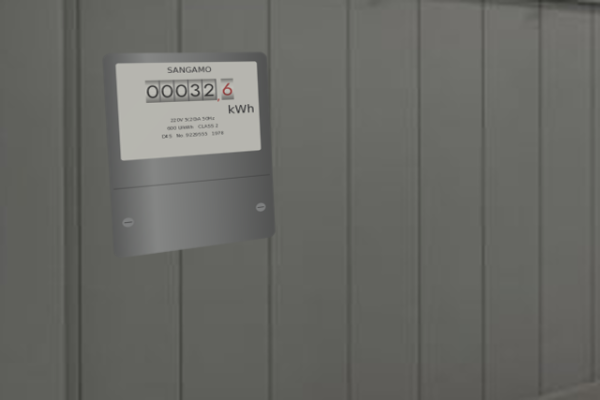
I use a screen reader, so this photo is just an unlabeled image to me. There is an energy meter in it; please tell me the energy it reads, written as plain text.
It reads 32.6 kWh
